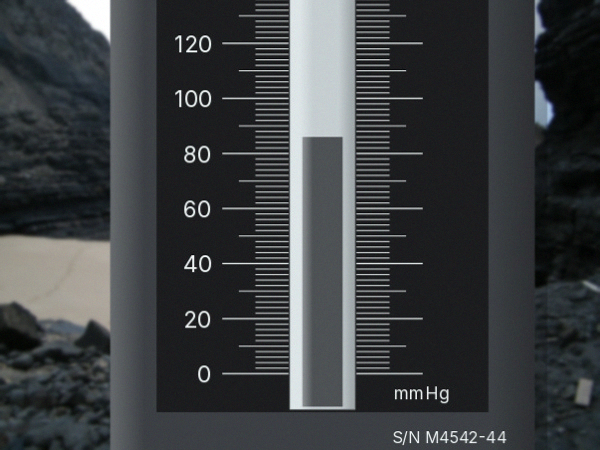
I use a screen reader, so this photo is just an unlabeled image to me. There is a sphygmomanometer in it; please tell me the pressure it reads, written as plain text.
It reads 86 mmHg
